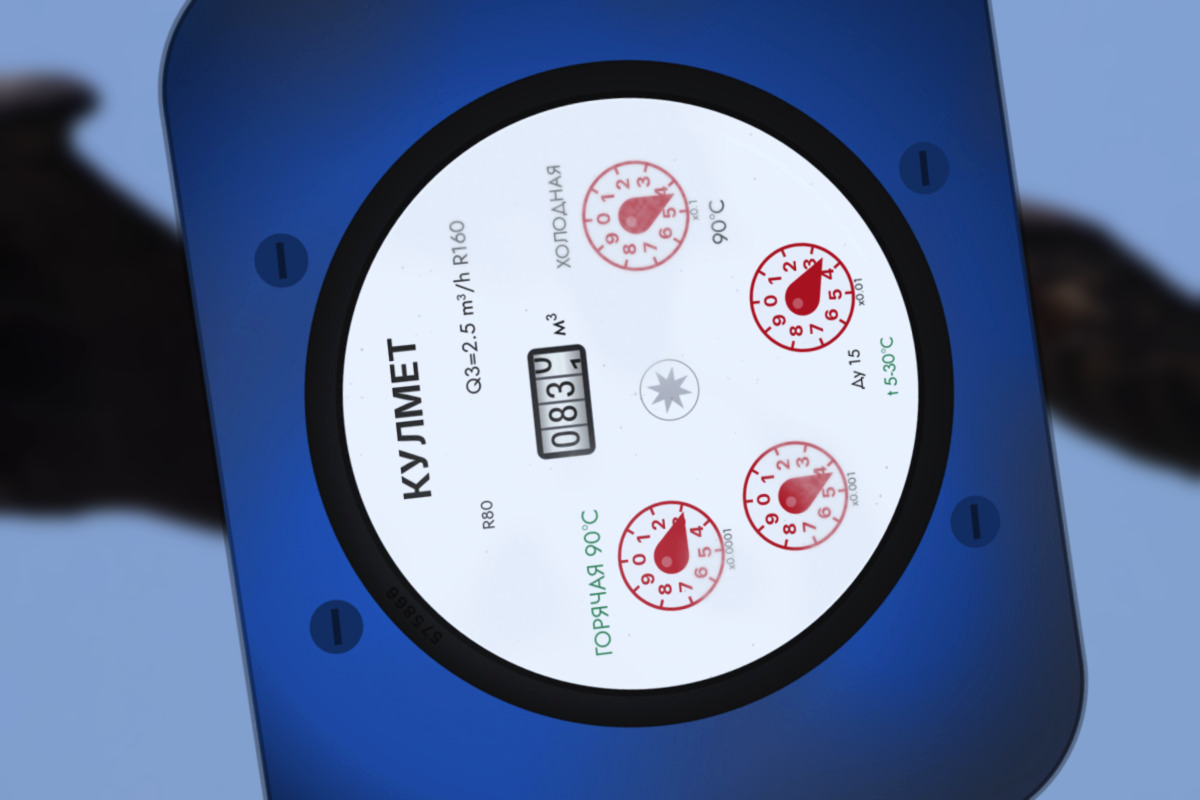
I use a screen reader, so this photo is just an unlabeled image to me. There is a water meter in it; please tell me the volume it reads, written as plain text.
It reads 830.4343 m³
